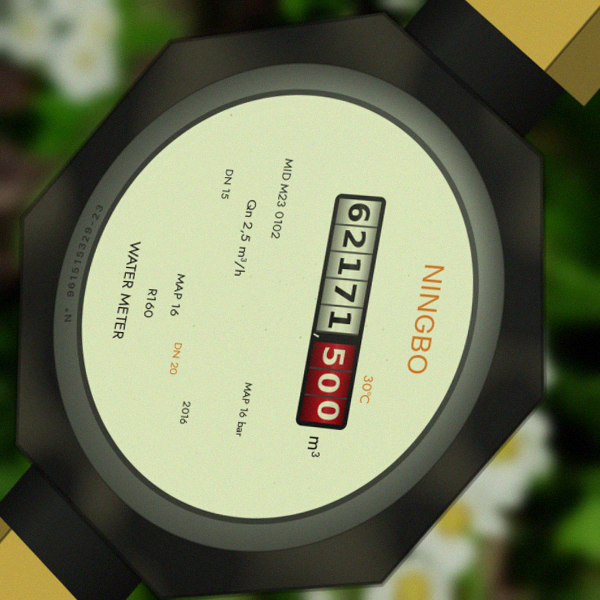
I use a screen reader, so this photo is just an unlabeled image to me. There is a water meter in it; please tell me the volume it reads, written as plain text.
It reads 62171.500 m³
